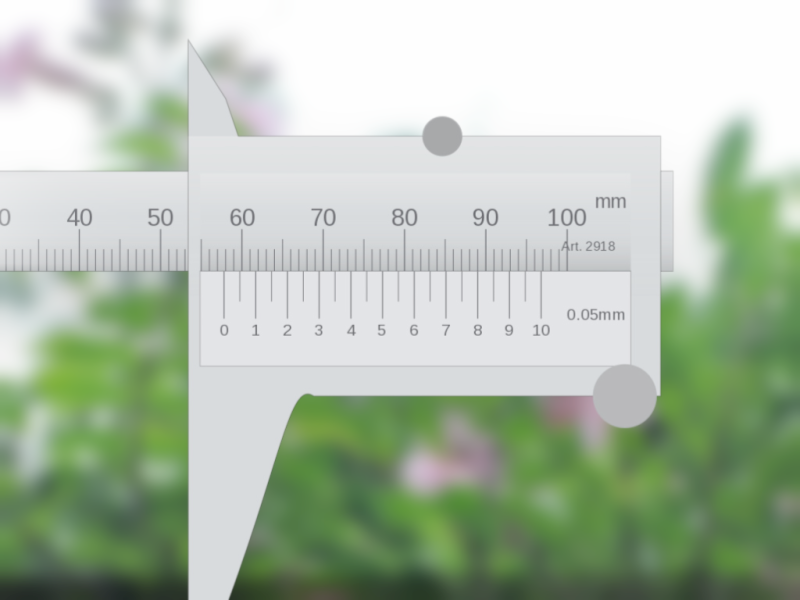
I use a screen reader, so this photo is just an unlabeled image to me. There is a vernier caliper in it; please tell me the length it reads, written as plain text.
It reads 57.8 mm
